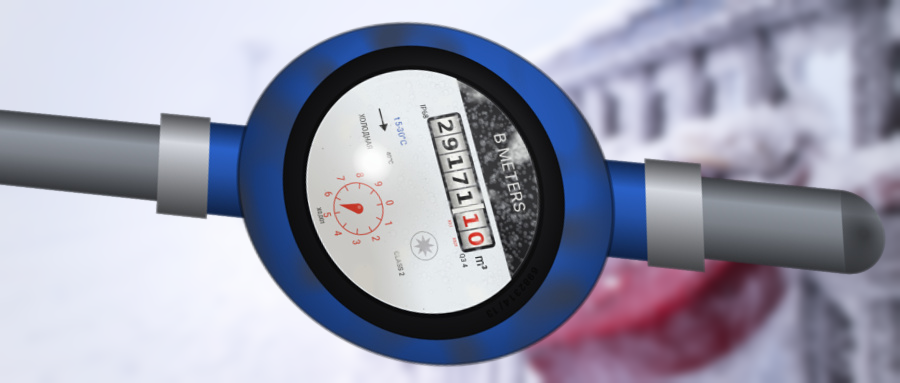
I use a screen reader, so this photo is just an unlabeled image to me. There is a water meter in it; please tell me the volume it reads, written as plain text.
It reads 29171.105 m³
